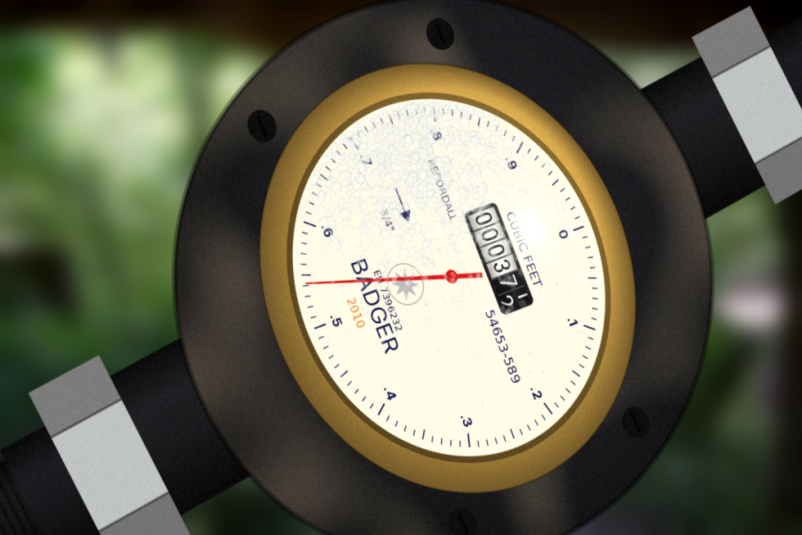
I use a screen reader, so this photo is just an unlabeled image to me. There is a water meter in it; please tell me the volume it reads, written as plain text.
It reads 371.54 ft³
